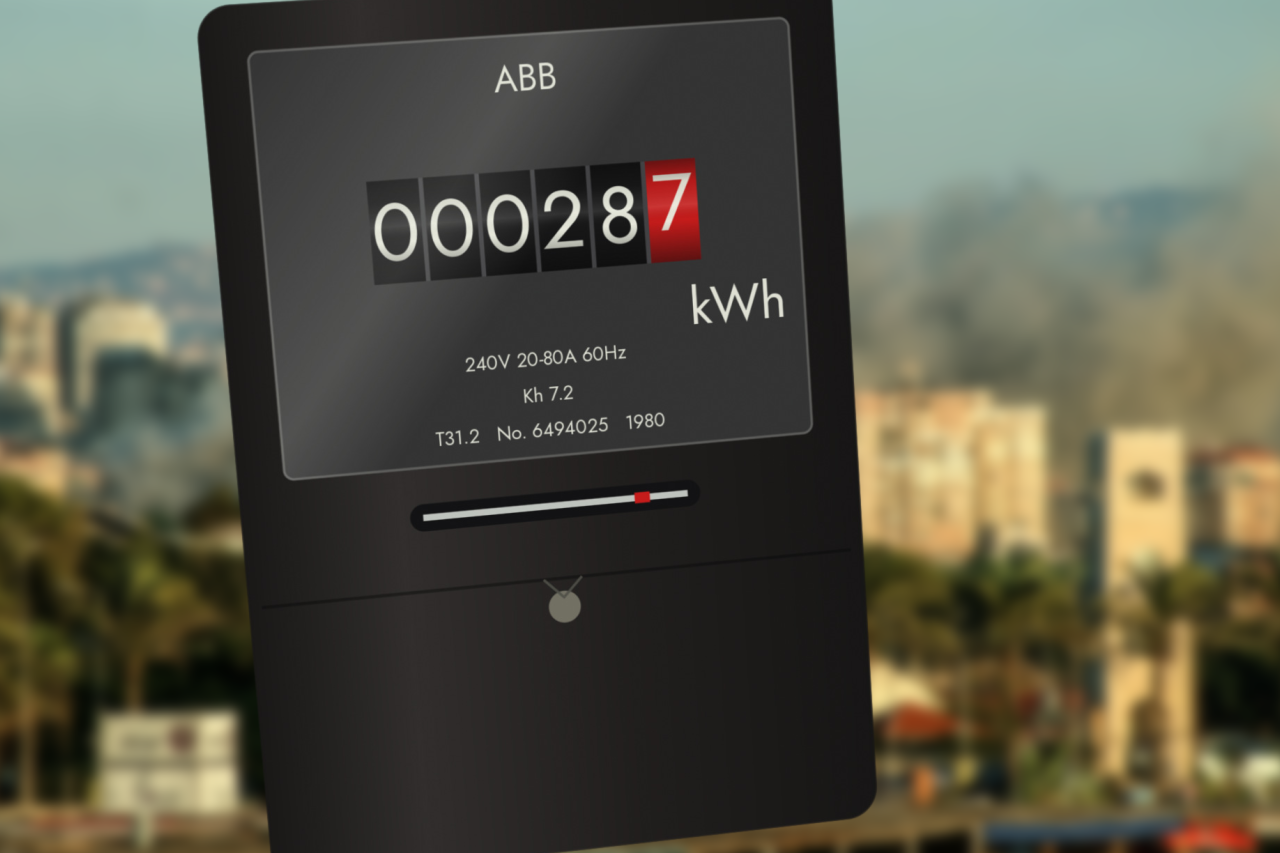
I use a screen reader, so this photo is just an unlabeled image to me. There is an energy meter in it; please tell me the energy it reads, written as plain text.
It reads 28.7 kWh
